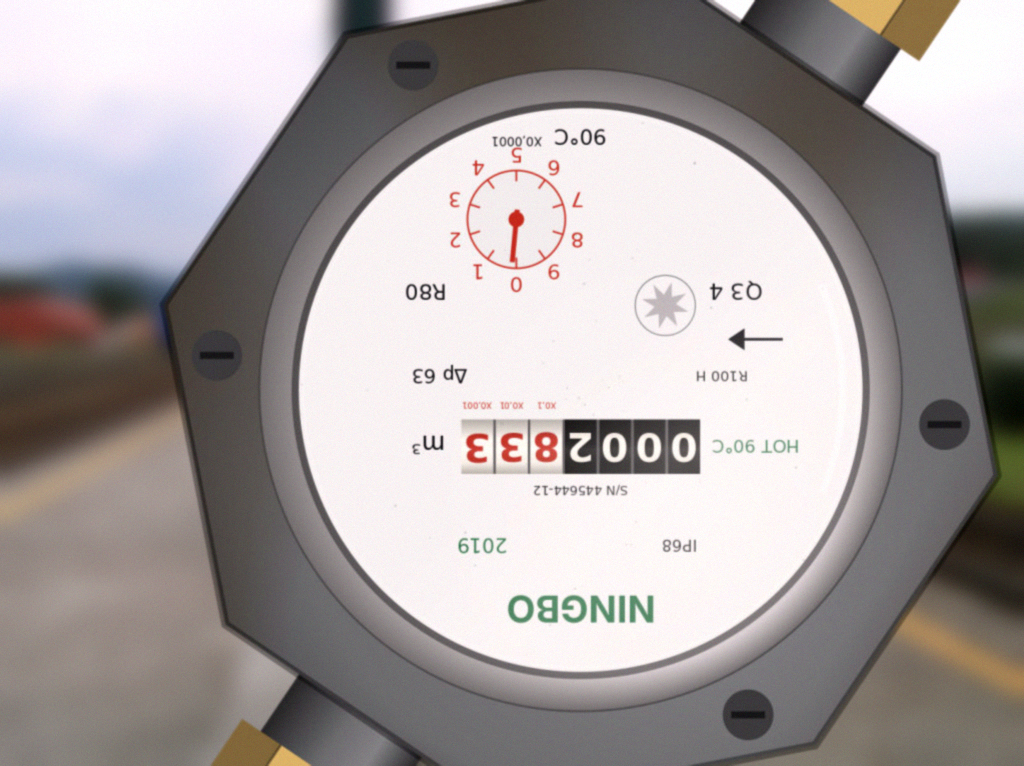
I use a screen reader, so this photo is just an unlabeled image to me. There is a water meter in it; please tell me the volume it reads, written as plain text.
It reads 2.8330 m³
